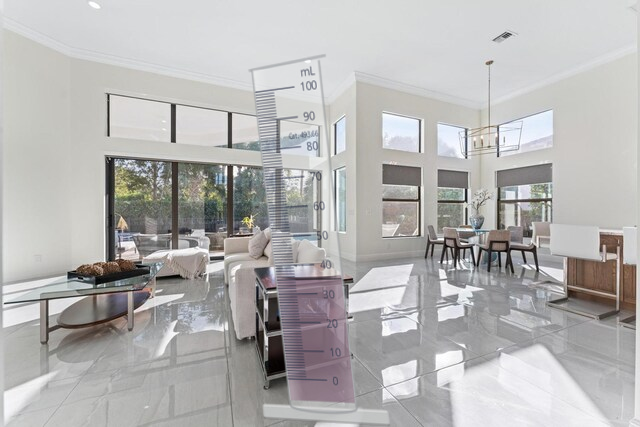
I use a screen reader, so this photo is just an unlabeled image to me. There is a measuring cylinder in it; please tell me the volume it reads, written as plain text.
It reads 35 mL
